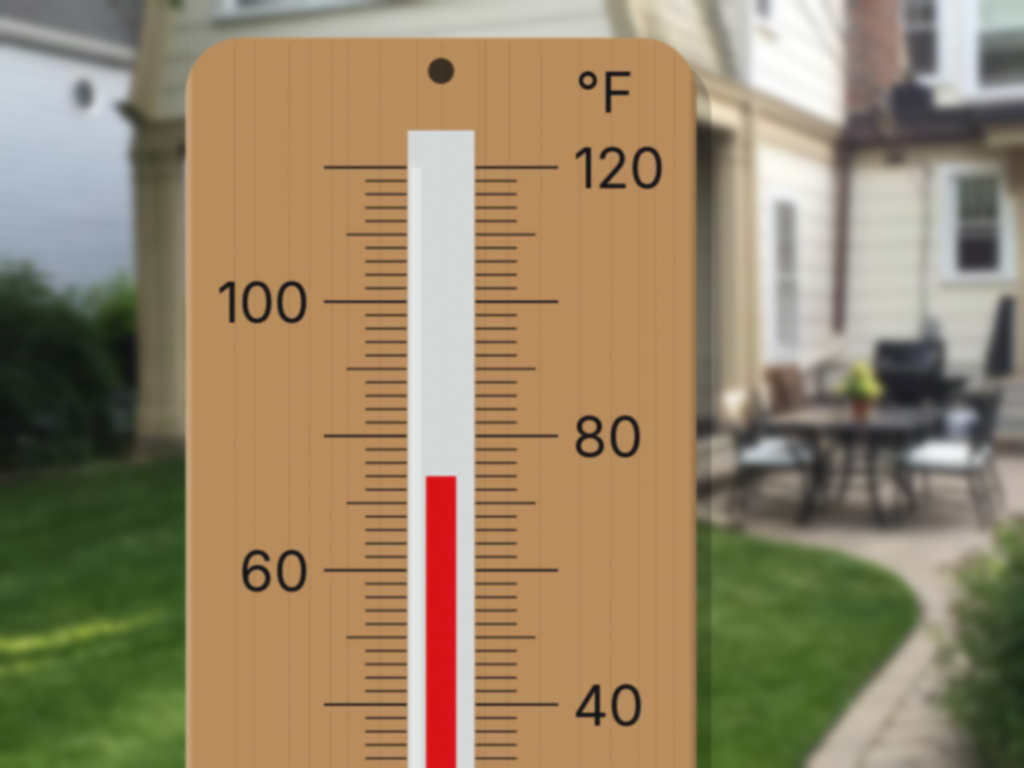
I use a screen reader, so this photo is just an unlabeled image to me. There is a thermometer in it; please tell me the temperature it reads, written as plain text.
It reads 74 °F
